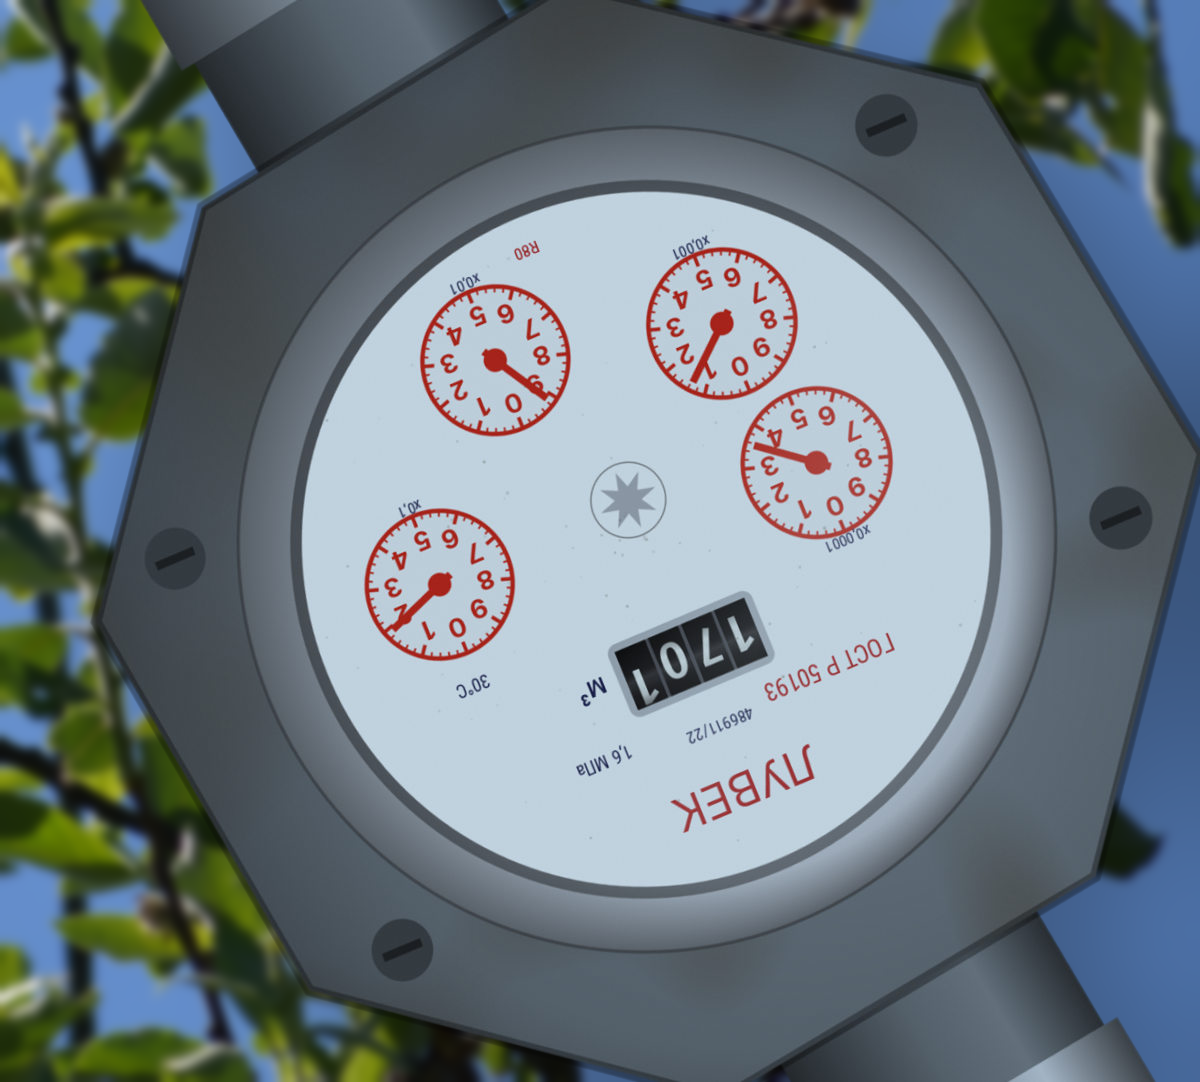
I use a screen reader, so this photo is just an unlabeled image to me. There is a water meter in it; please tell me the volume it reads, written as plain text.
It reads 1701.1913 m³
